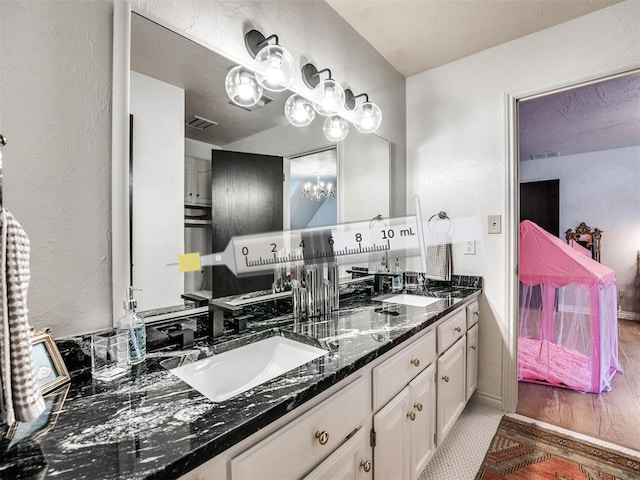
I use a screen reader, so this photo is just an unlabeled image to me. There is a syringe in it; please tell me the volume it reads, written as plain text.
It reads 4 mL
